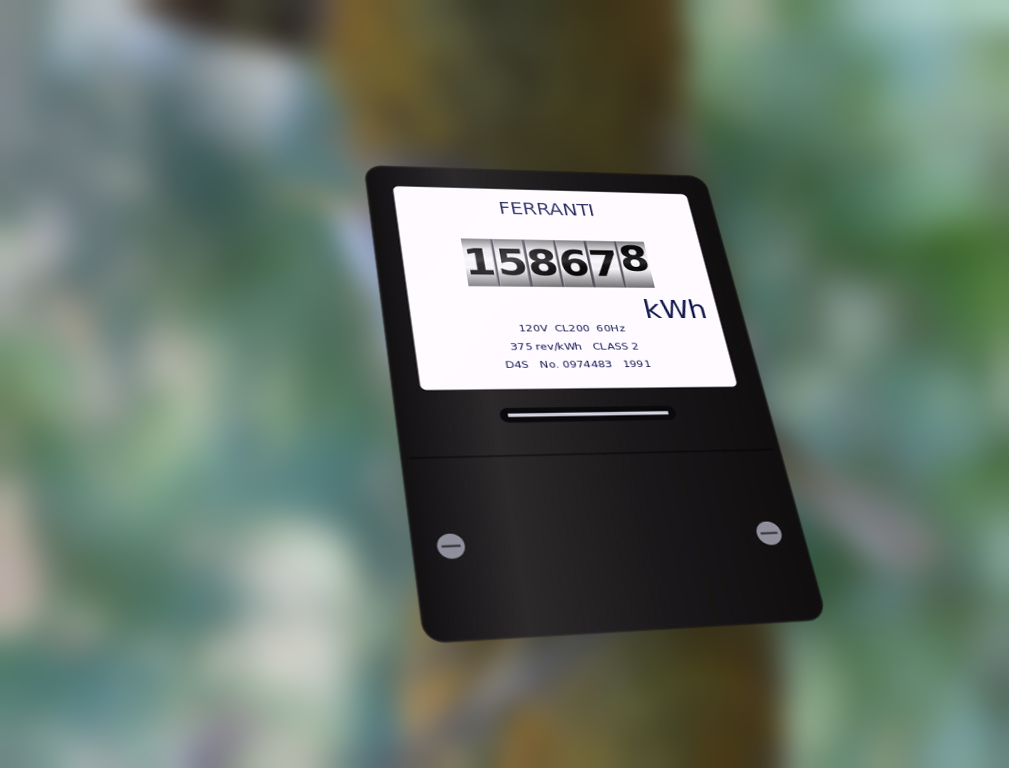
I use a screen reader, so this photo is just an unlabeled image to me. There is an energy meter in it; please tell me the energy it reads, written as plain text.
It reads 158678 kWh
